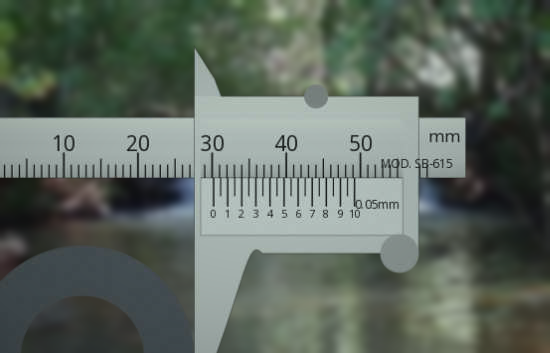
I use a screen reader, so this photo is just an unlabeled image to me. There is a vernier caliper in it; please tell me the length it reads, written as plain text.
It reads 30.2 mm
